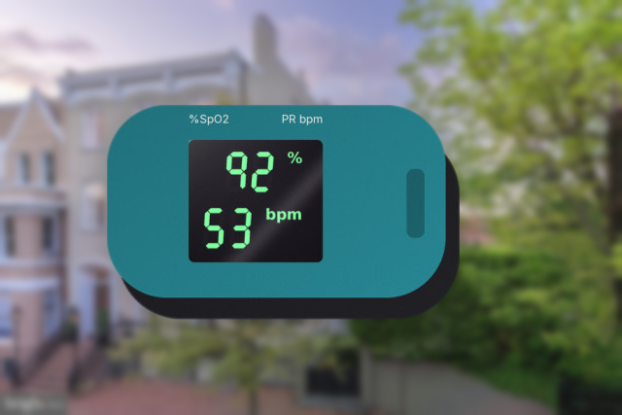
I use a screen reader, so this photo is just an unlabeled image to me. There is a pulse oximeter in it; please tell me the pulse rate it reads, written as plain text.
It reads 53 bpm
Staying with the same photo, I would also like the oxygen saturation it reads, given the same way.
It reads 92 %
